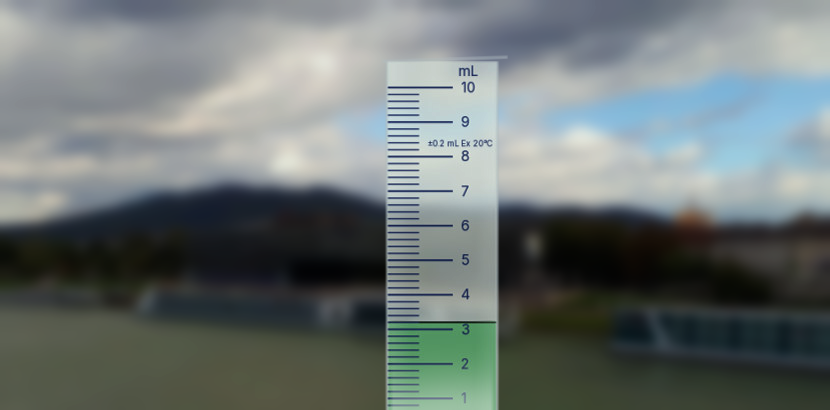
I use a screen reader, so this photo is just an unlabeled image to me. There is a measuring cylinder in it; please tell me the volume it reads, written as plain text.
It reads 3.2 mL
